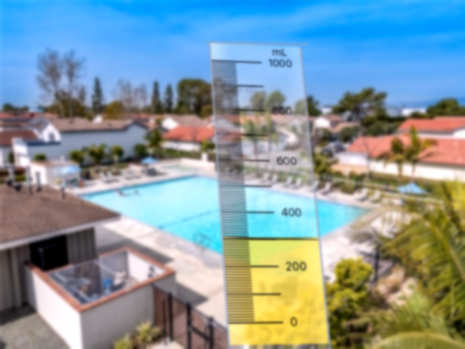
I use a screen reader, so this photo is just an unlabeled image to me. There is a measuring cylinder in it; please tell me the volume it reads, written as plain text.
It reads 300 mL
